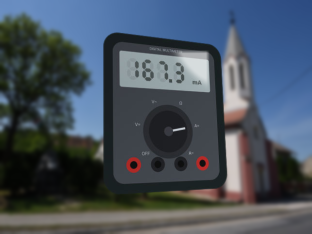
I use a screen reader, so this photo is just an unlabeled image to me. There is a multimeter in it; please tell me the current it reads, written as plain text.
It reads 167.3 mA
